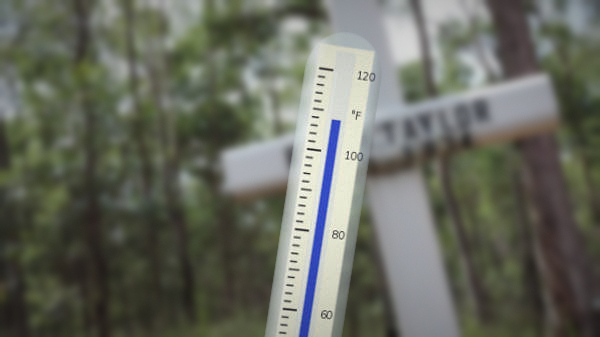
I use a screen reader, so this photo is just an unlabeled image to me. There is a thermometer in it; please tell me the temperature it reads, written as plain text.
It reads 108 °F
